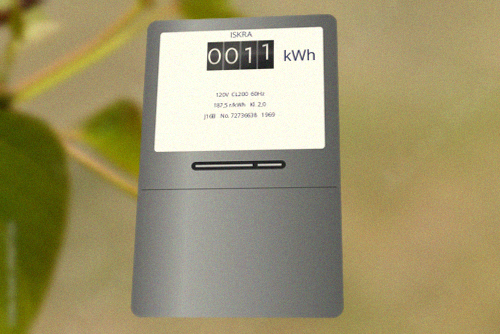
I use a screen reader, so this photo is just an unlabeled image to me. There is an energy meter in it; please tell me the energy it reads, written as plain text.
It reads 11 kWh
